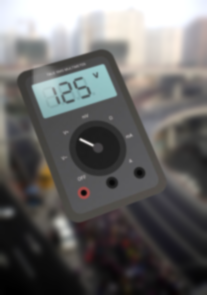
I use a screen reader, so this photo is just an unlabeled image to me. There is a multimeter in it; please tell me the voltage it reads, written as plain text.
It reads 125 V
